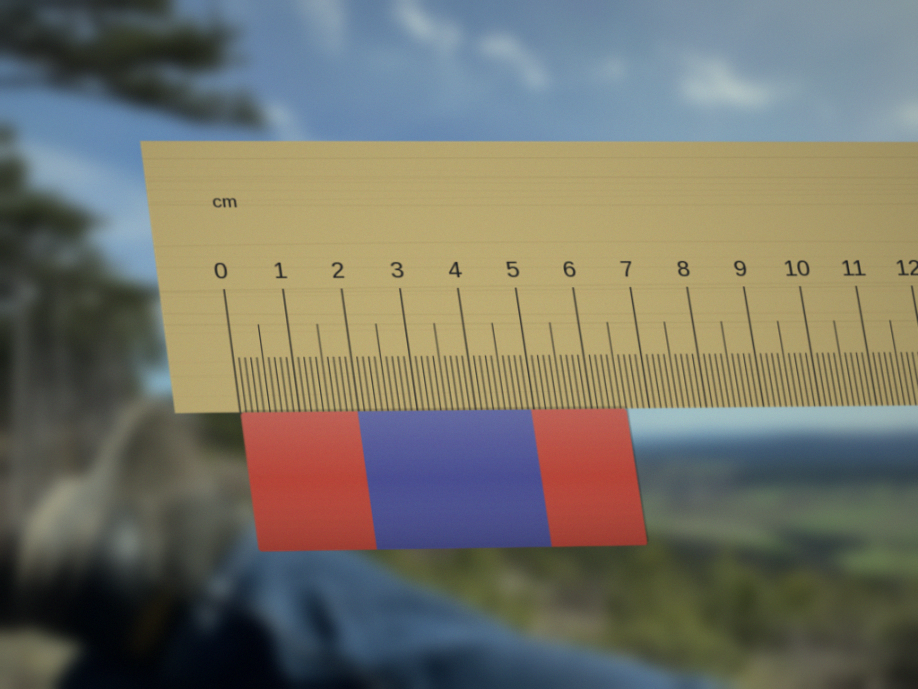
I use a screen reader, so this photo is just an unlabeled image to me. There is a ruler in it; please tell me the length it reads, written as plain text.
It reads 6.6 cm
